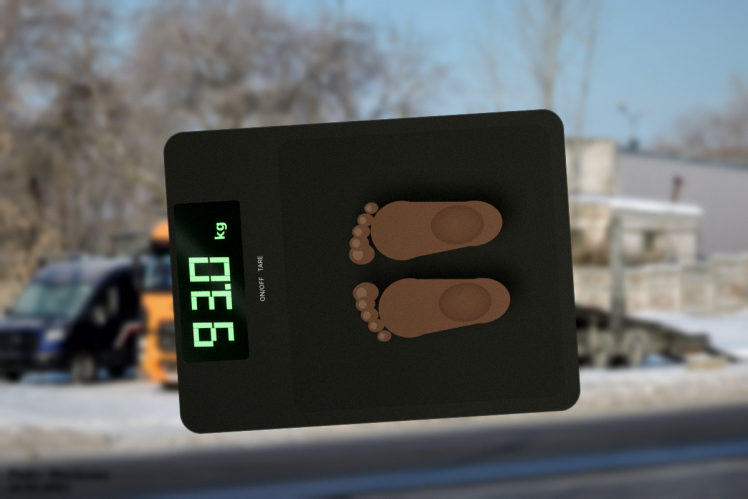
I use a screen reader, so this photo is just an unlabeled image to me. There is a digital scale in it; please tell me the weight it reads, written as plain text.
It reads 93.0 kg
